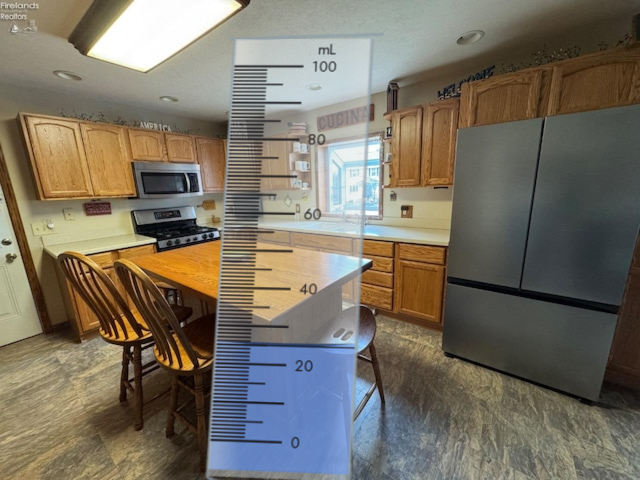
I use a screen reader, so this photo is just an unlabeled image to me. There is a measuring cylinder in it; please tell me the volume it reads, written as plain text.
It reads 25 mL
